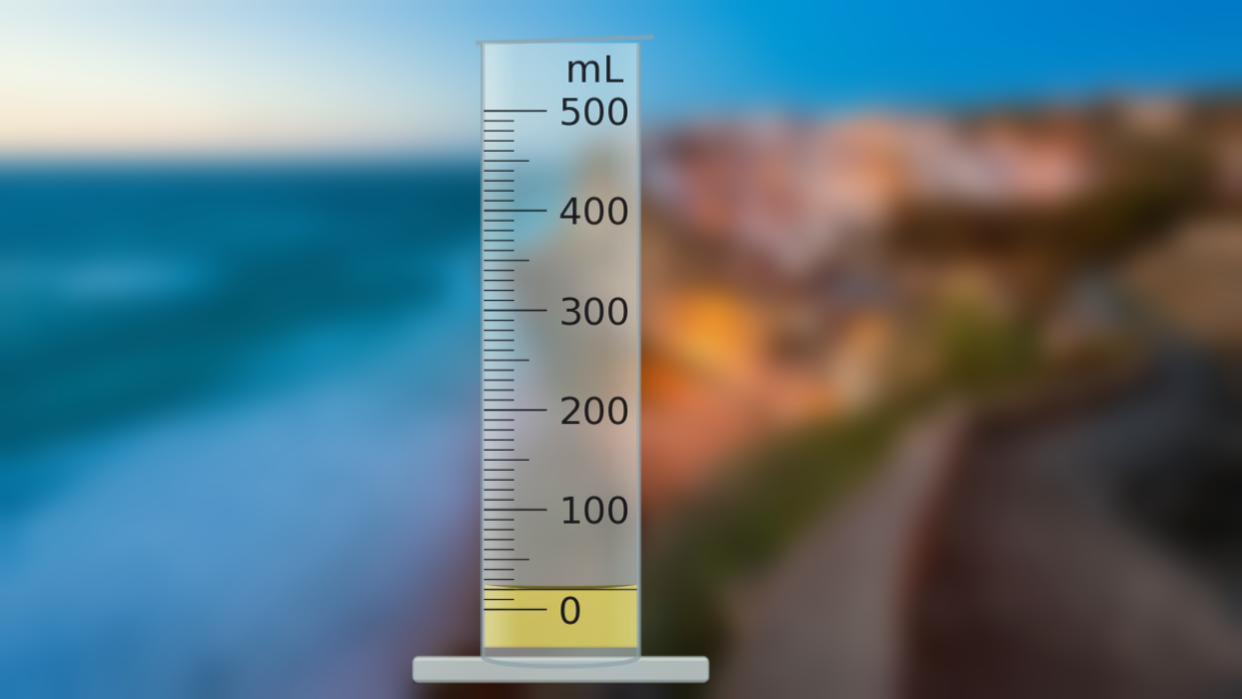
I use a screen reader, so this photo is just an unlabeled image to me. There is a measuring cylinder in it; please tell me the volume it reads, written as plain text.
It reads 20 mL
